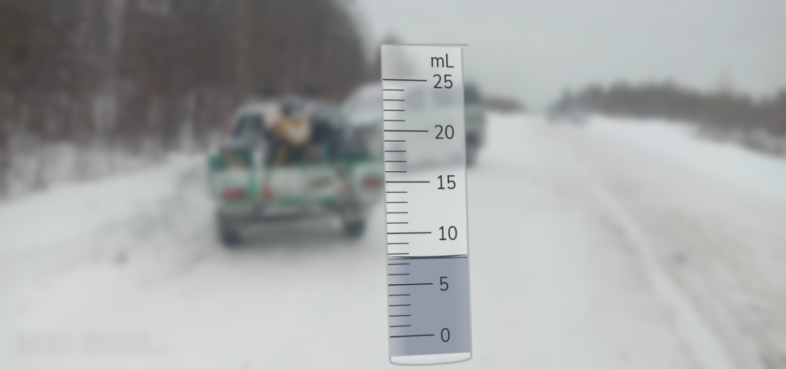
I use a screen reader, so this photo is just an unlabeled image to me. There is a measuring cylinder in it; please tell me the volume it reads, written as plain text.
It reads 7.5 mL
